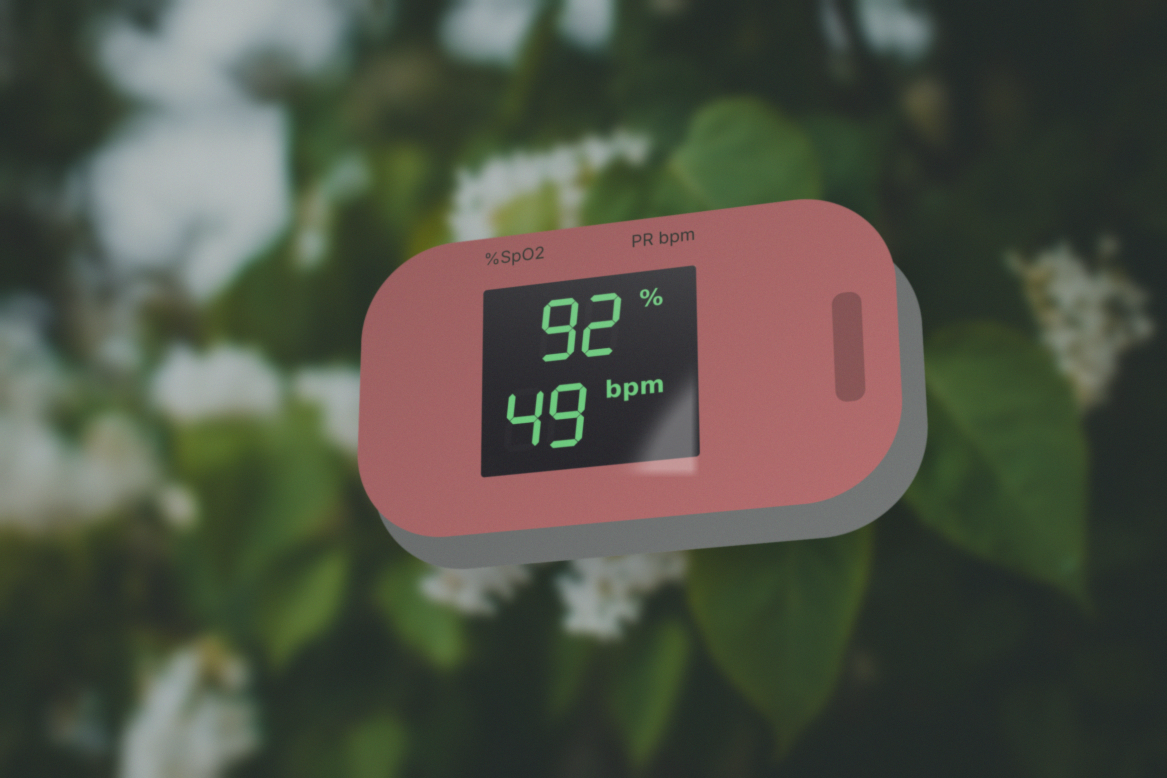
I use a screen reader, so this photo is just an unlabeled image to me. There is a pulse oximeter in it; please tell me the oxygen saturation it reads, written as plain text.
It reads 92 %
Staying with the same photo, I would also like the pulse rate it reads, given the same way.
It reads 49 bpm
